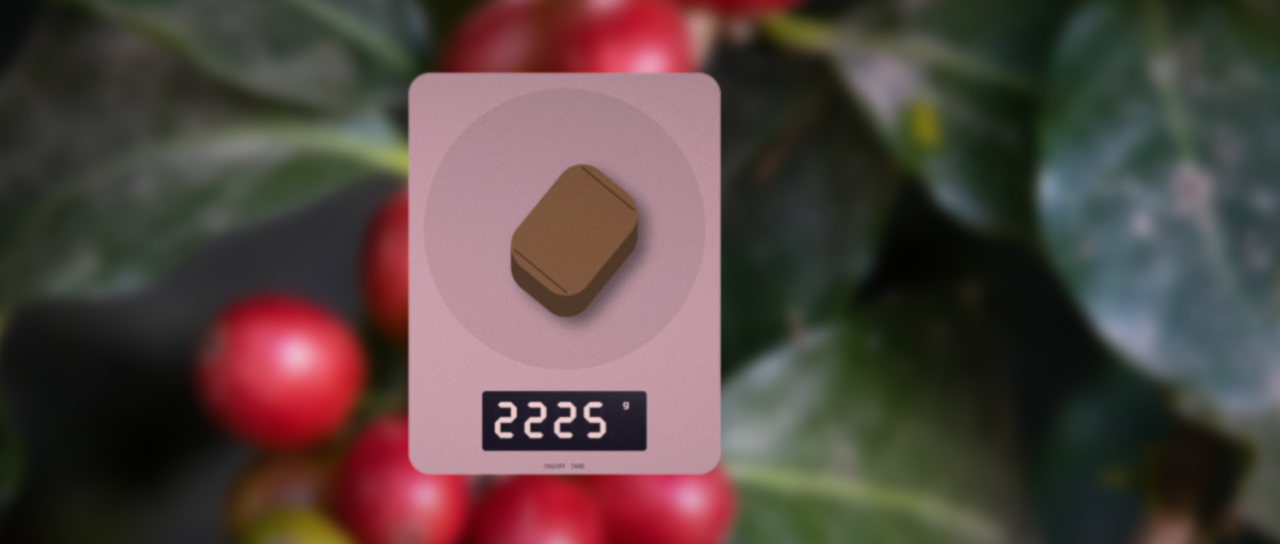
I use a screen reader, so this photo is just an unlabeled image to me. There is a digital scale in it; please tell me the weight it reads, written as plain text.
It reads 2225 g
